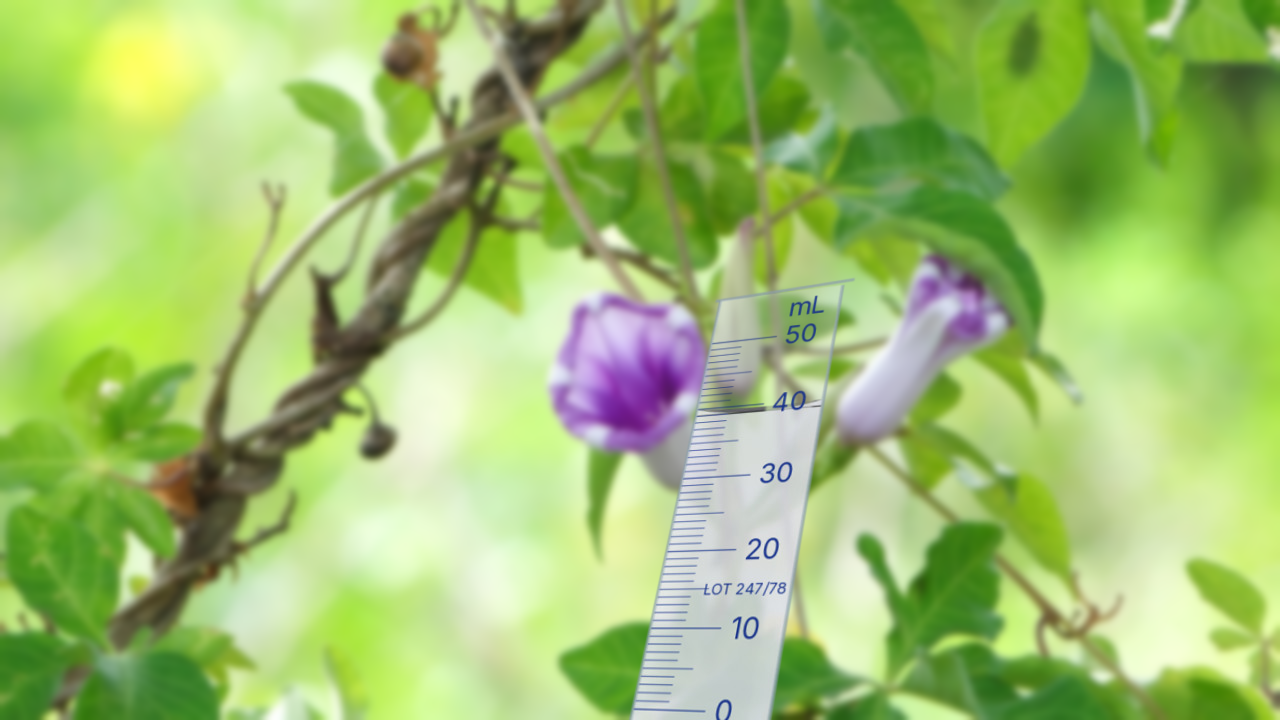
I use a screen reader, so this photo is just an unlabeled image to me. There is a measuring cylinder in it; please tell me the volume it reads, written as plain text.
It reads 39 mL
